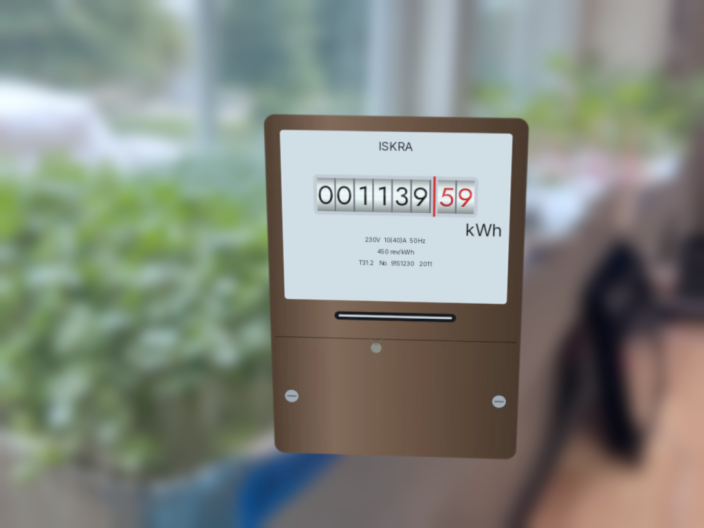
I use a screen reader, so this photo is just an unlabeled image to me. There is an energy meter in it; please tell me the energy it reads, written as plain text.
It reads 1139.59 kWh
